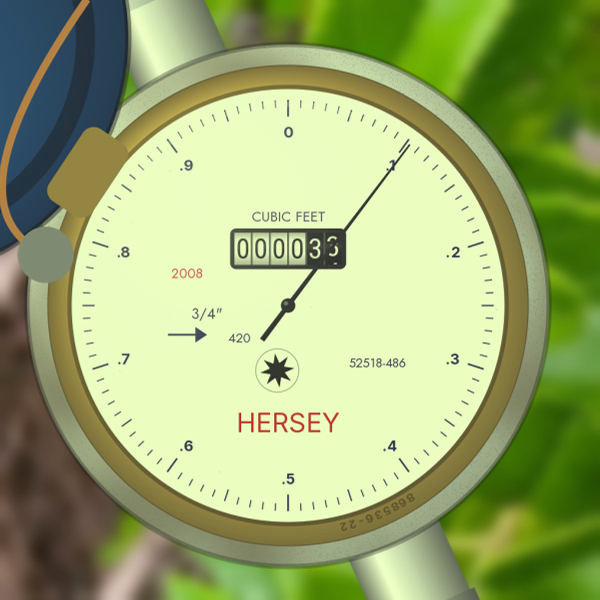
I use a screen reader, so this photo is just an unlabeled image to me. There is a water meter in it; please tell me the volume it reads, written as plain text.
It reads 33.10 ft³
